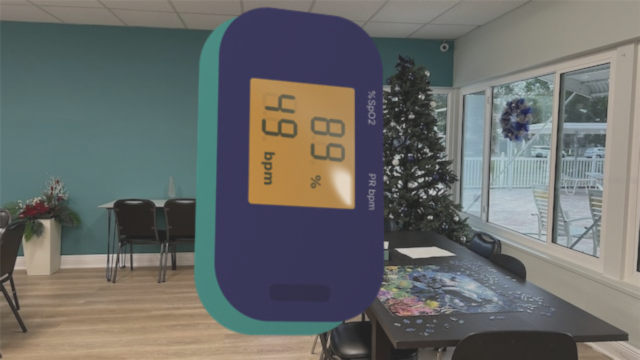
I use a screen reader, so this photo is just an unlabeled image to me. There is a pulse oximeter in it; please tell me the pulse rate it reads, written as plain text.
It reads 49 bpm
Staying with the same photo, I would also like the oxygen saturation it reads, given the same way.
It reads 89 %
